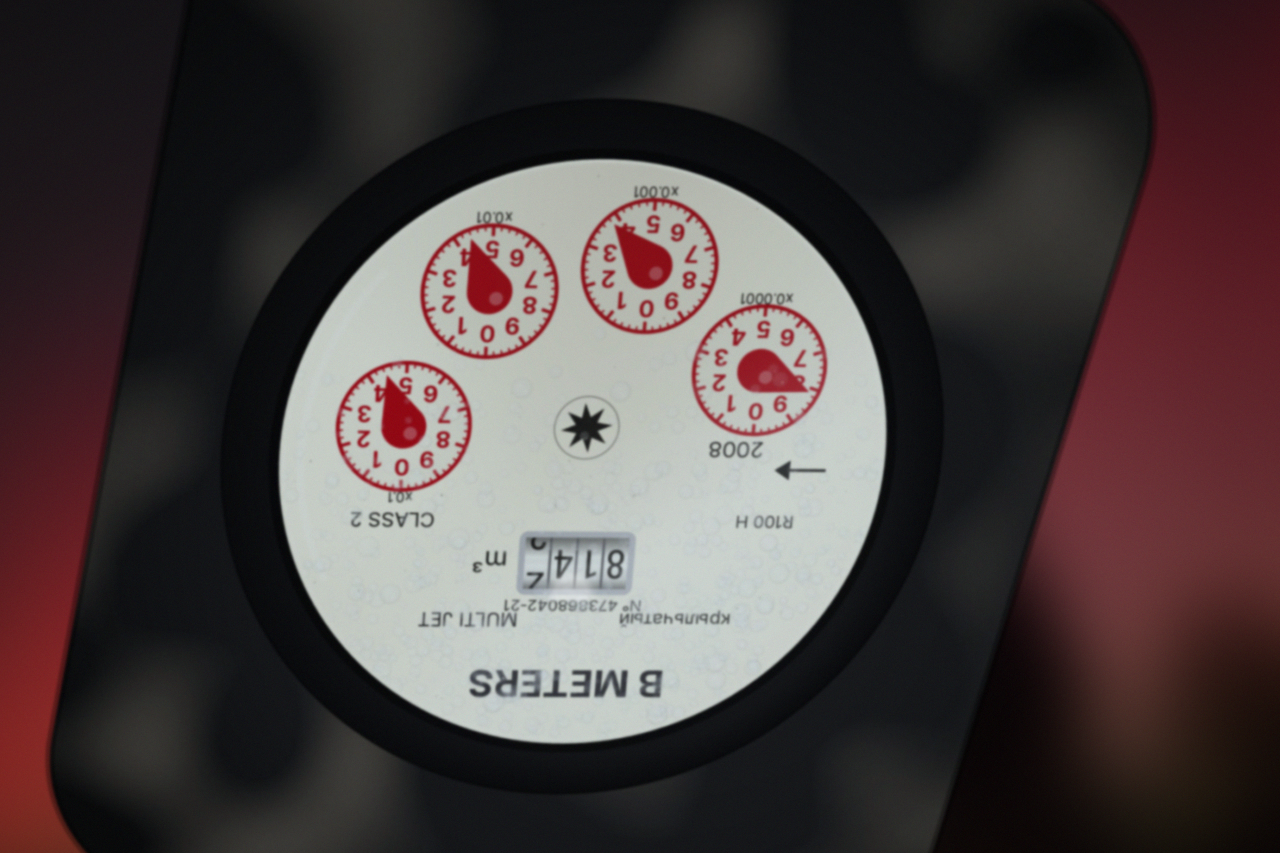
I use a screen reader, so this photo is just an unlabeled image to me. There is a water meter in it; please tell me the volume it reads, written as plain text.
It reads 8142.4438 m³
